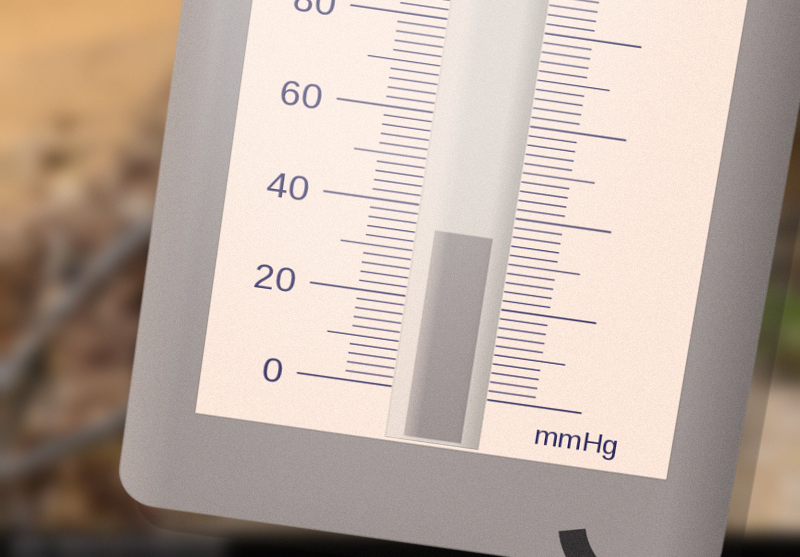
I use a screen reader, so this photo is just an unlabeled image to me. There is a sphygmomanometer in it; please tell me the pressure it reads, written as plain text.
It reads 35 mmHg
